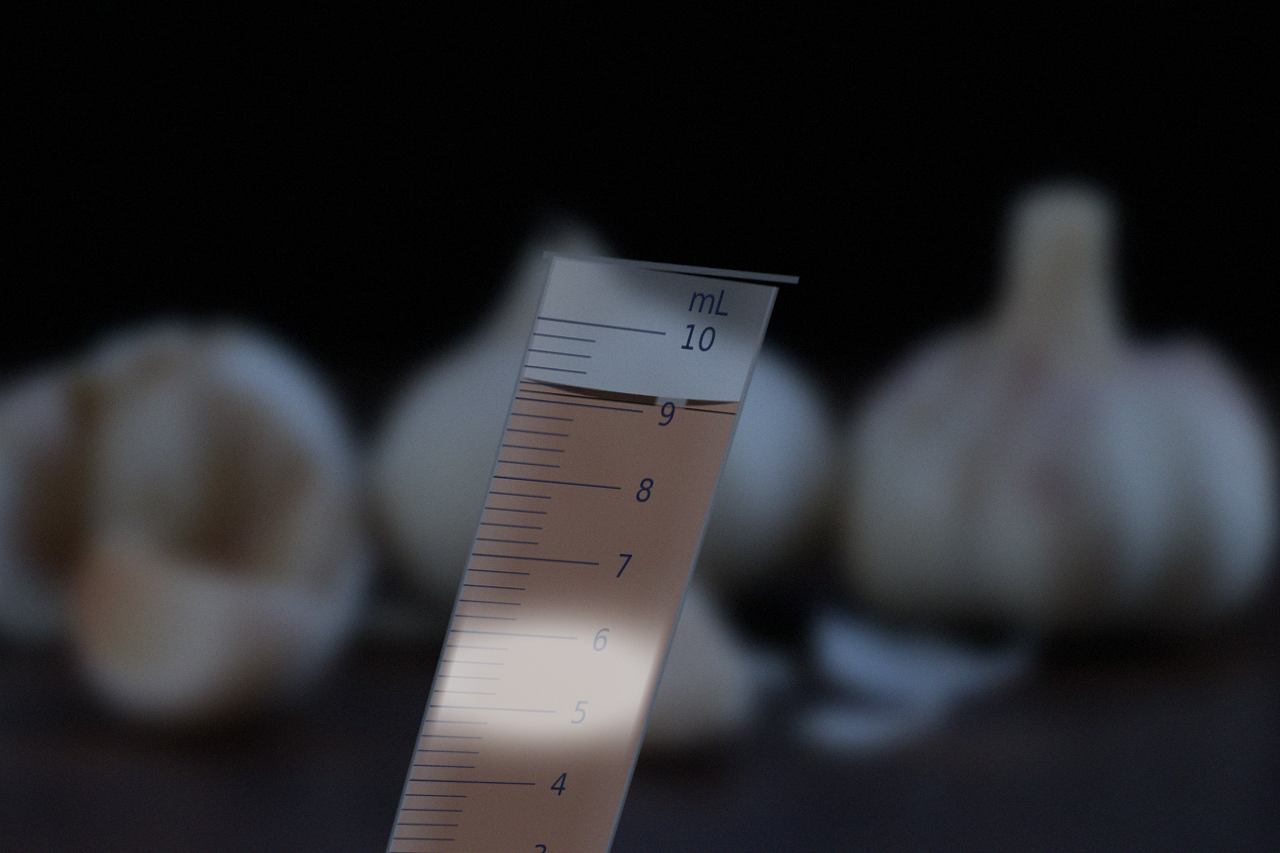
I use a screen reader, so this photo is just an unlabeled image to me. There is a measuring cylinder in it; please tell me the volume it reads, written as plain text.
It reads 9.1 mL
